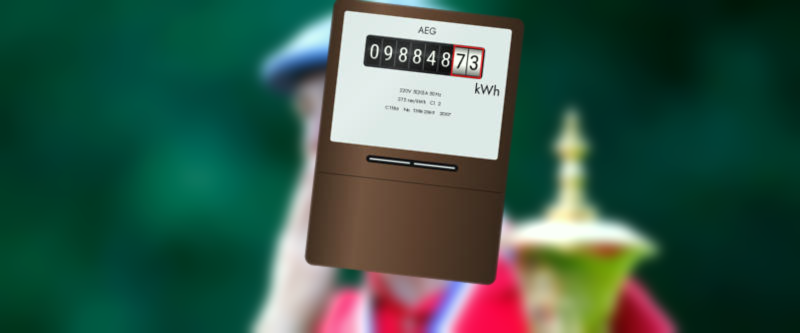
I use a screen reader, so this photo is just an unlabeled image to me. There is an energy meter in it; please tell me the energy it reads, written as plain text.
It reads 98848.73 kWh
